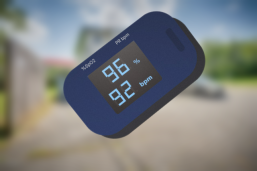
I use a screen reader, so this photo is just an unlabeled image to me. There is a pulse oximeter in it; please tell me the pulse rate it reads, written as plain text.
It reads 92 bpm
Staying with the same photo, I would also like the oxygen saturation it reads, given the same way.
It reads 96 %
